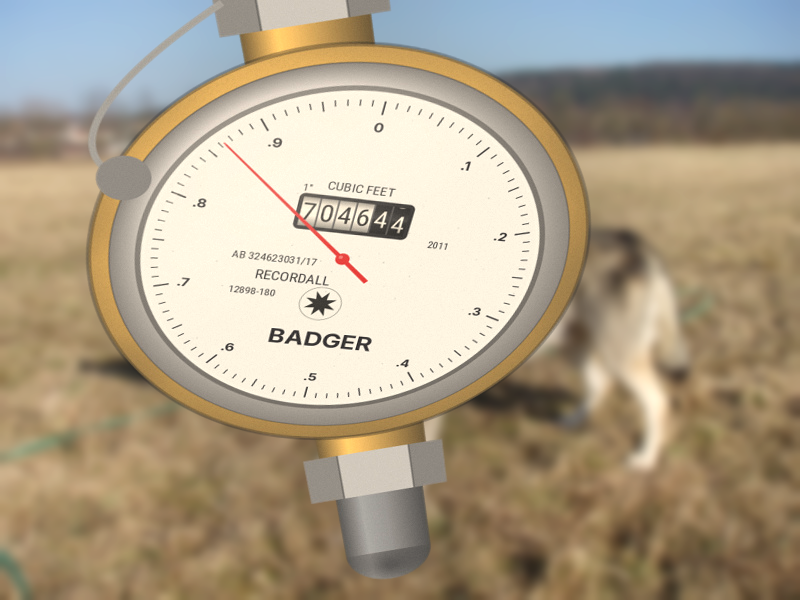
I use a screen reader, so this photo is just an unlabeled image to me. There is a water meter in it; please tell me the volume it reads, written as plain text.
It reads 704643.86 ft³
